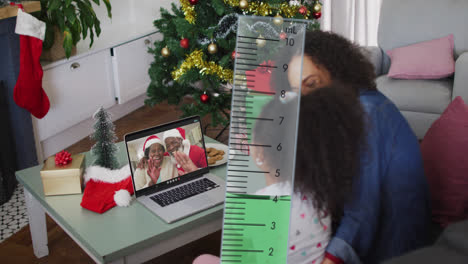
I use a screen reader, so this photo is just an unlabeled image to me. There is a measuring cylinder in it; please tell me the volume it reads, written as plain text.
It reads 4 mL
